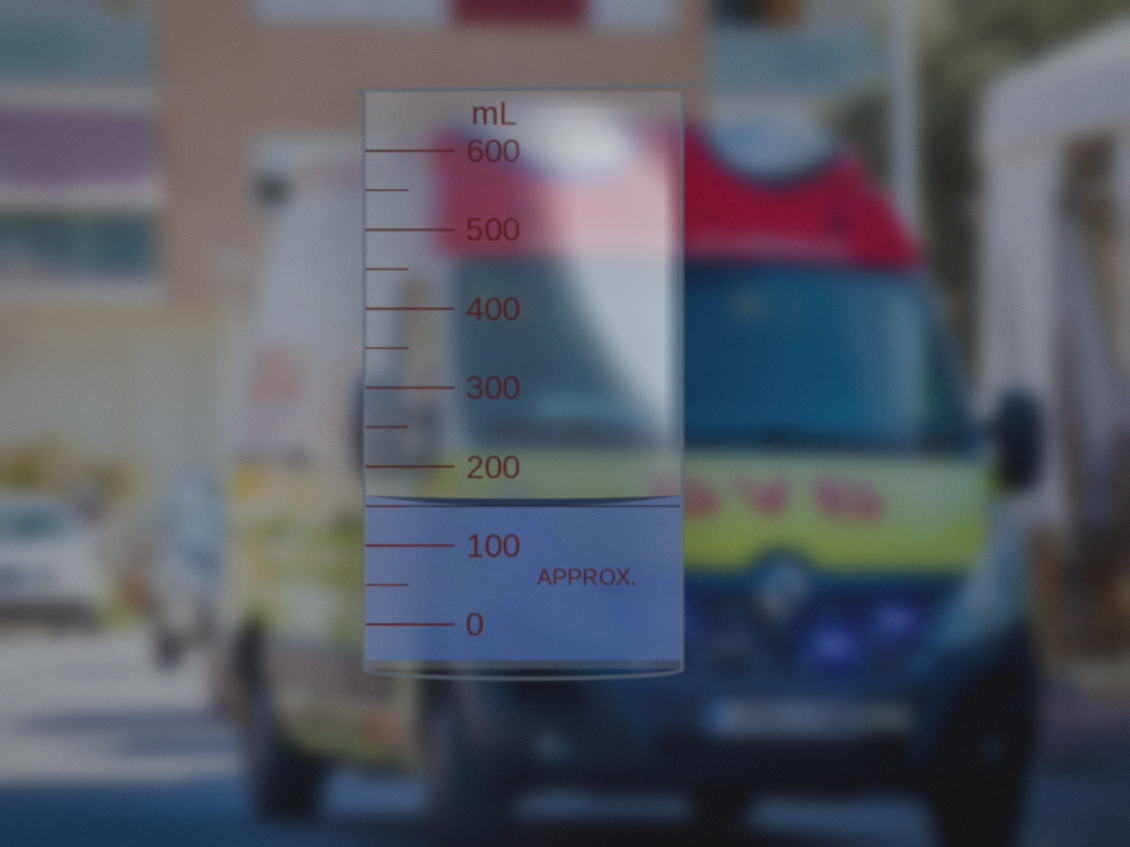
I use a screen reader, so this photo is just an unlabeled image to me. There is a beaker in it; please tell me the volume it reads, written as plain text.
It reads 150 mL
